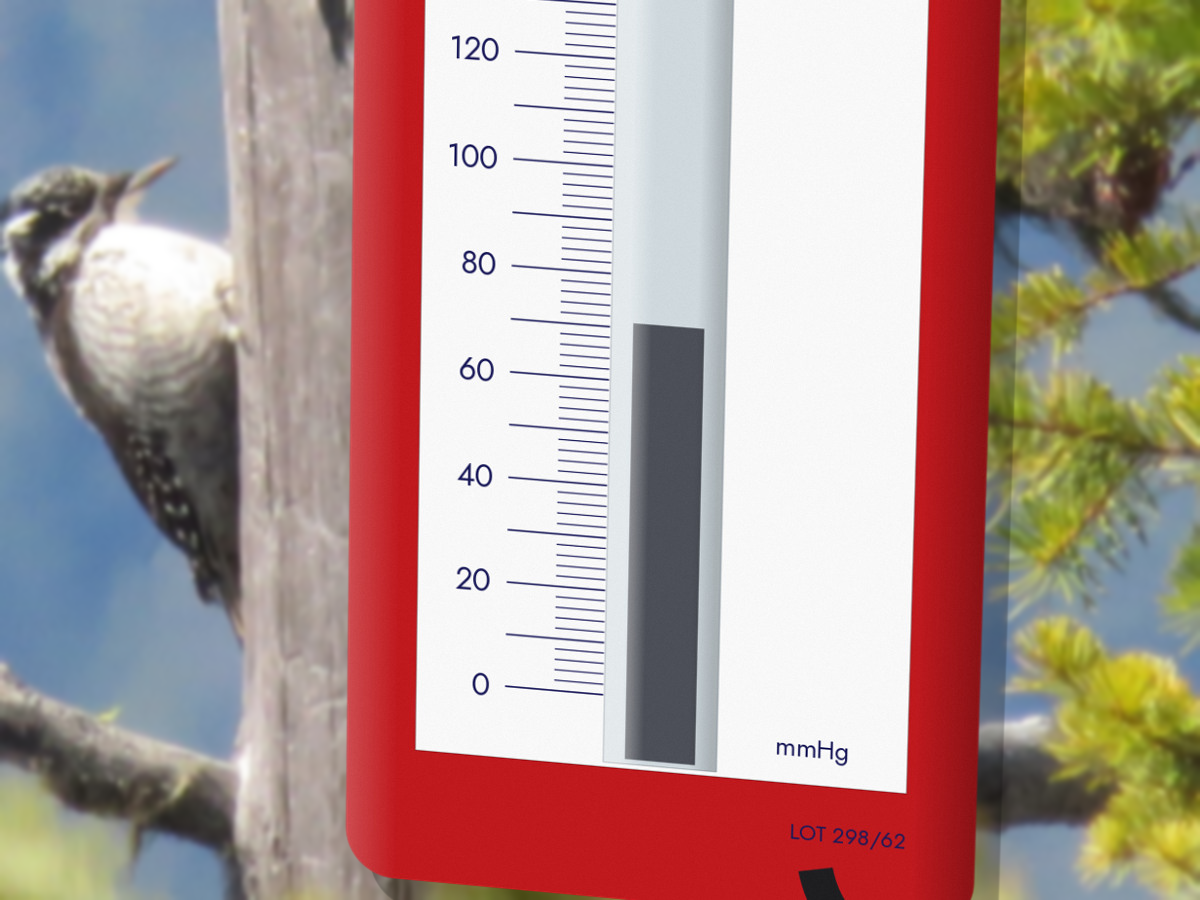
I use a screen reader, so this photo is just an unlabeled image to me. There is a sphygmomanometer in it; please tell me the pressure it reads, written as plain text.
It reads 71 mmHg
